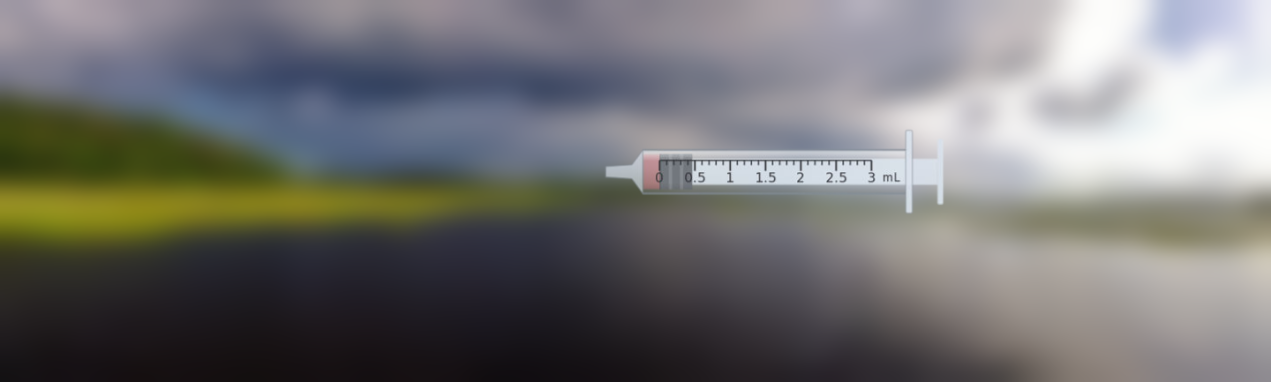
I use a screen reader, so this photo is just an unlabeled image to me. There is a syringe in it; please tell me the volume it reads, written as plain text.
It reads 0 mL
